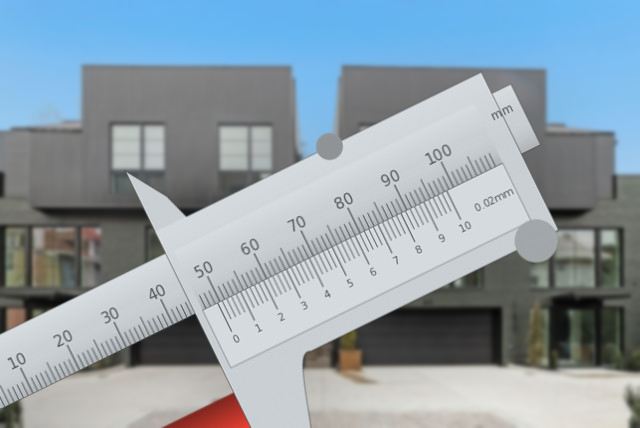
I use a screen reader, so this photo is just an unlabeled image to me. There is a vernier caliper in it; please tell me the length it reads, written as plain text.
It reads 49.5 mm
